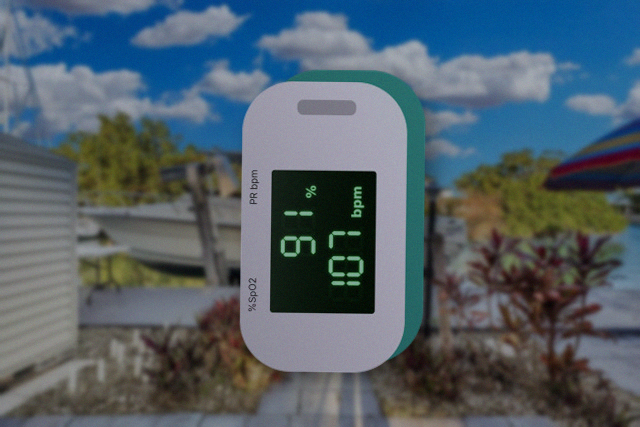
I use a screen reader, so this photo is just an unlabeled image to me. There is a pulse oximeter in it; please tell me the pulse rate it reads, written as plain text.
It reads 107 bpm
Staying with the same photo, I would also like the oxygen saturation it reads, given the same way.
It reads 91 %
